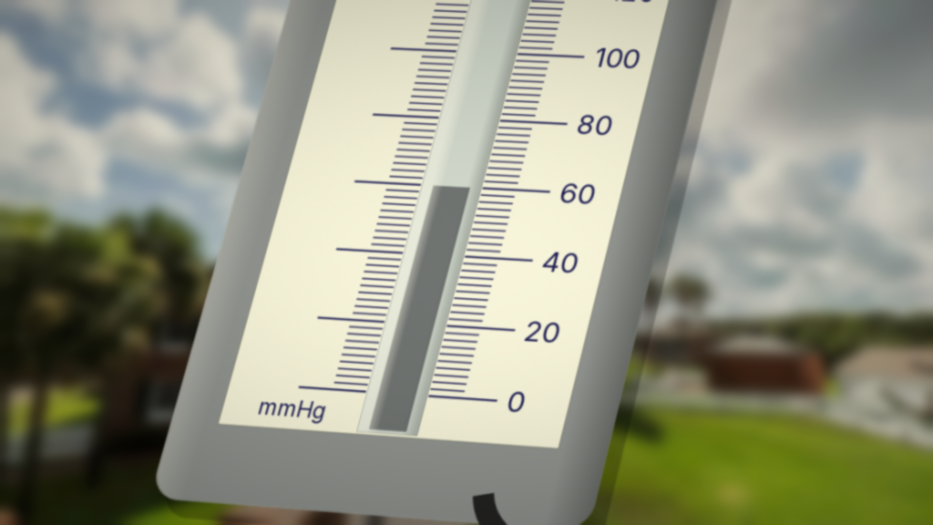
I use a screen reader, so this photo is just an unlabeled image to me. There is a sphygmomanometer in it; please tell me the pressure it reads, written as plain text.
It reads 60 mmHg
